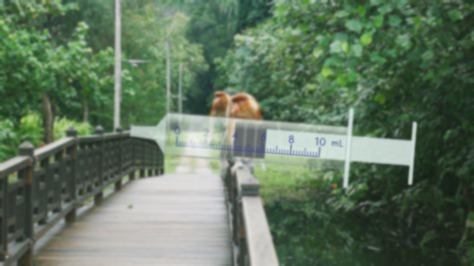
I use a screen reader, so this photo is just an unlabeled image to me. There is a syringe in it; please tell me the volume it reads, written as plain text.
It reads 4 mL
